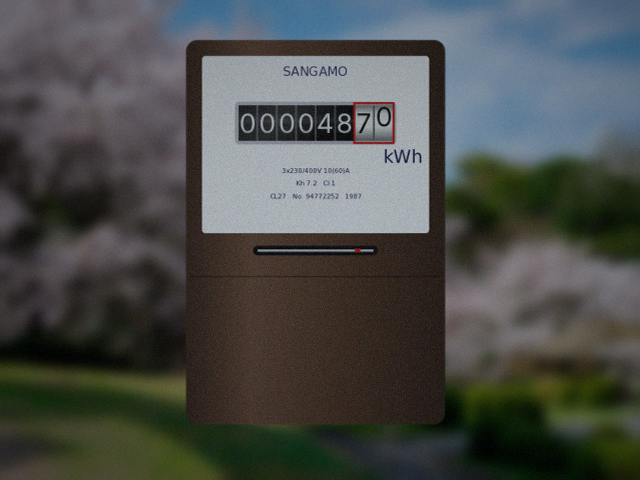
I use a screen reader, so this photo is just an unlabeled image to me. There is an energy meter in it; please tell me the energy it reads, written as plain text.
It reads 48.70 kWh
